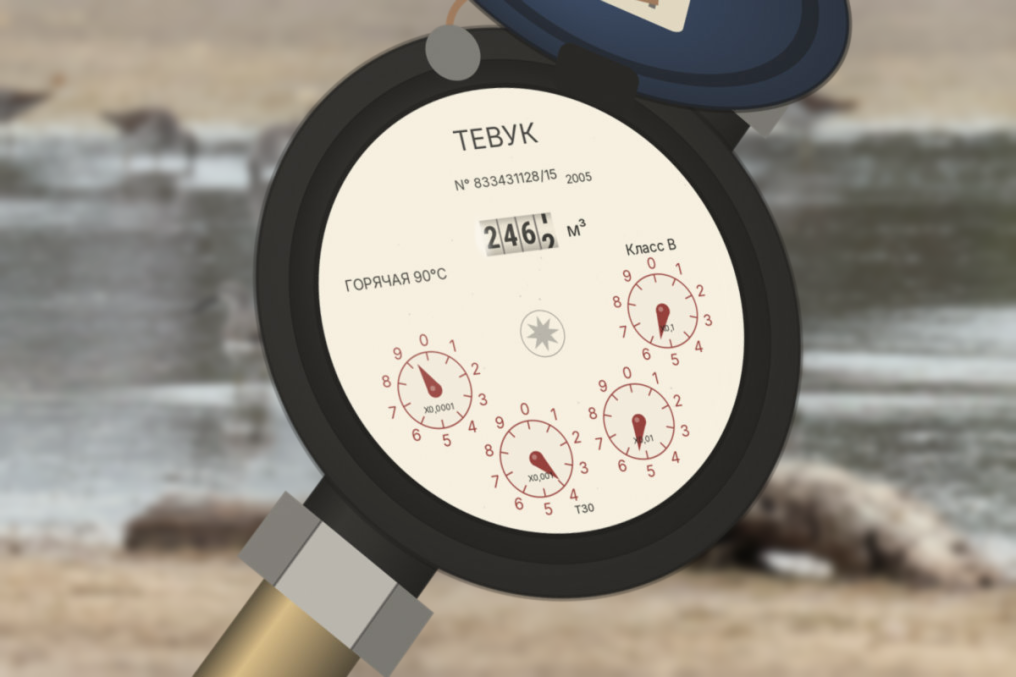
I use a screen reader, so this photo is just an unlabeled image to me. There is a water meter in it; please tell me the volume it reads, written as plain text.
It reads 2461.5539 m³
